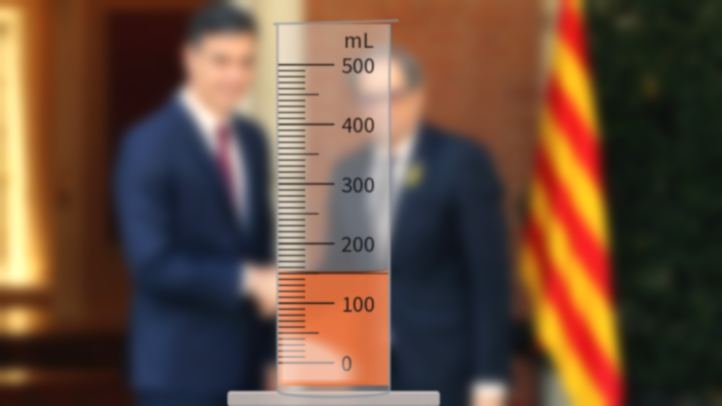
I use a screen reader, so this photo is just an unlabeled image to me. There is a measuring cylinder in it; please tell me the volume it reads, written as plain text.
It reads 150 mL
